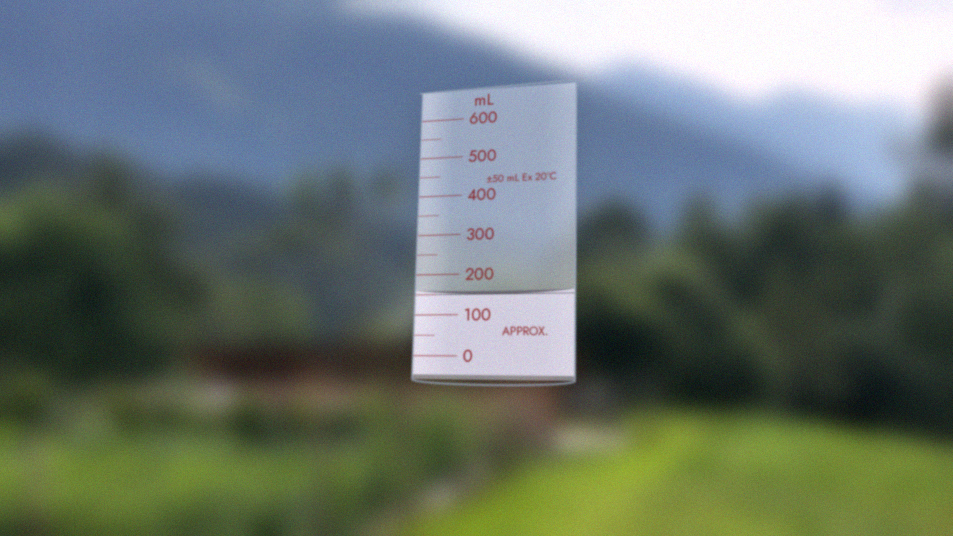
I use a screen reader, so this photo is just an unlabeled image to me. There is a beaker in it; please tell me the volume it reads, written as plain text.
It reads 150 mL
